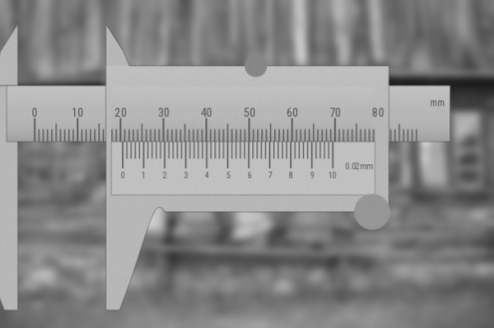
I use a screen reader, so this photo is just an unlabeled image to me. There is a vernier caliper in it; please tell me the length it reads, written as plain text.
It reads 20.5 mm
